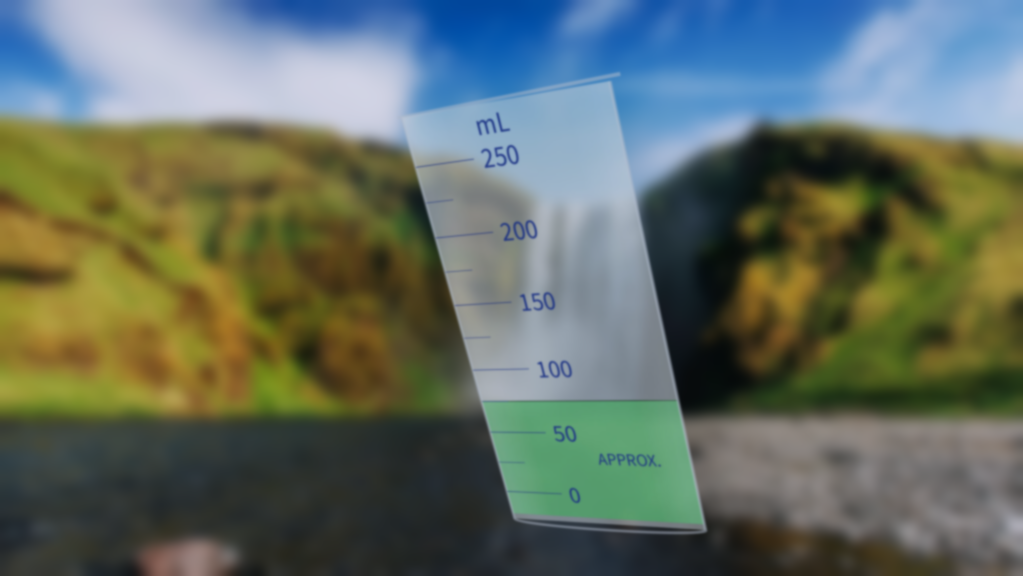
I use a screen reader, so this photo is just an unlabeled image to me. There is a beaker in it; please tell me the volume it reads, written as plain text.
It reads 75 mL
